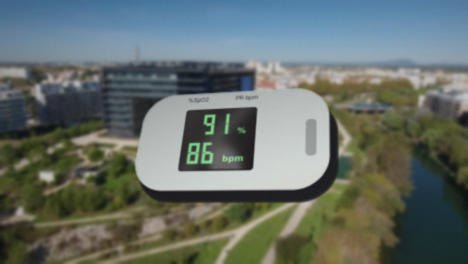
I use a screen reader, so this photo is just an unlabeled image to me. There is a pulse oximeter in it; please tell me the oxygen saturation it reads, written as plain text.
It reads 91 %
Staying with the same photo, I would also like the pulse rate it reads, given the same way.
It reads 86 bpm
